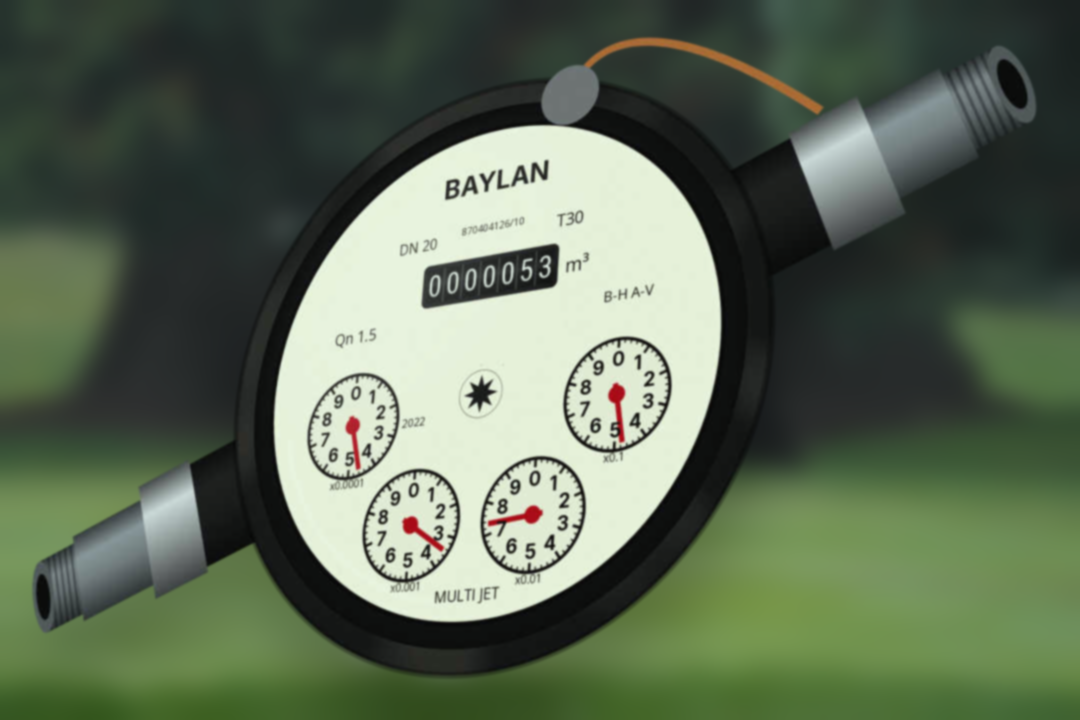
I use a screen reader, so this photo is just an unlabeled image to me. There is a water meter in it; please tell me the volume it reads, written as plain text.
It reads 53.4734 m³
